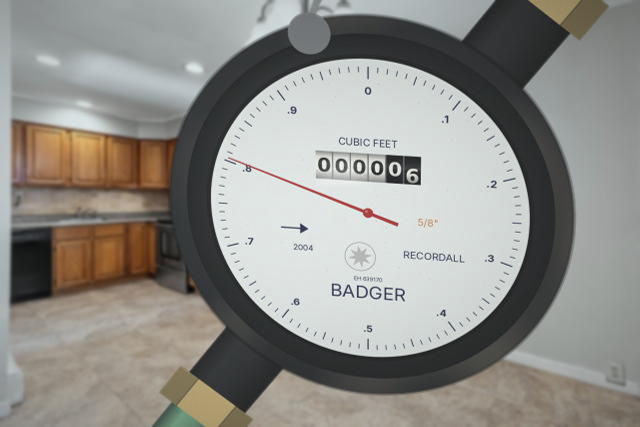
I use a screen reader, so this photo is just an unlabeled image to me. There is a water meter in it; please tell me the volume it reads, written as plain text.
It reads 5.80 ft³
